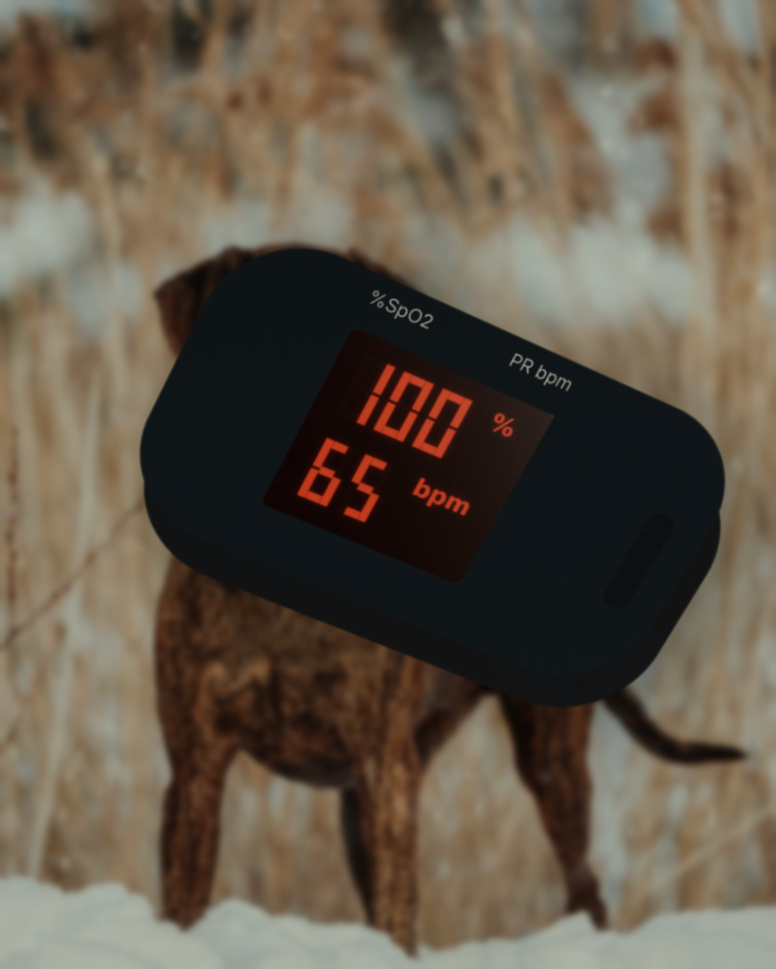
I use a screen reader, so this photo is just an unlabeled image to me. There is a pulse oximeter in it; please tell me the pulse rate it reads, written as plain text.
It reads 65 bpm
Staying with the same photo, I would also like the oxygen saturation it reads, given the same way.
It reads 100 %
